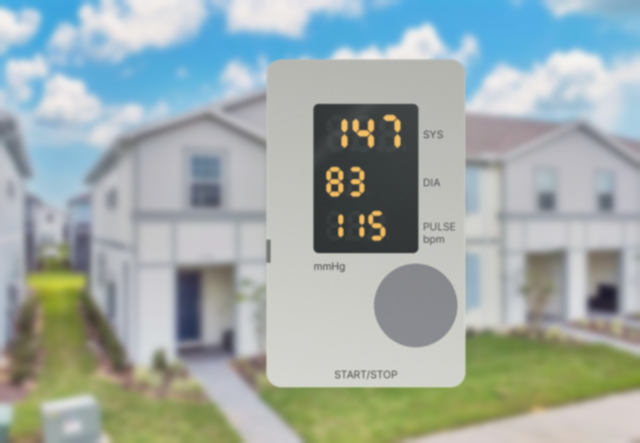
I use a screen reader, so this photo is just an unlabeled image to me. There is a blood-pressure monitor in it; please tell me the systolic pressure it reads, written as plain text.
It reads 147 mmHg
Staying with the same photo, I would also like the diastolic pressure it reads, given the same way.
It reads 83 mmHg
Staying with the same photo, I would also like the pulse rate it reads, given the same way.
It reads 115 bpm
